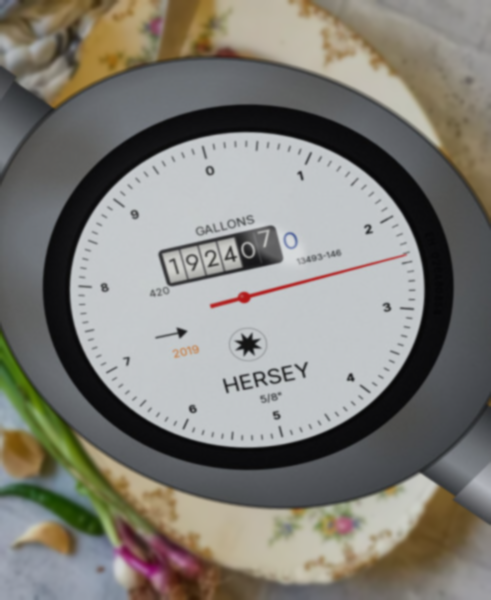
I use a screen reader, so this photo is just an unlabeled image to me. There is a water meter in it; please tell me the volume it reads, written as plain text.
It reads 1924072.4 gal
